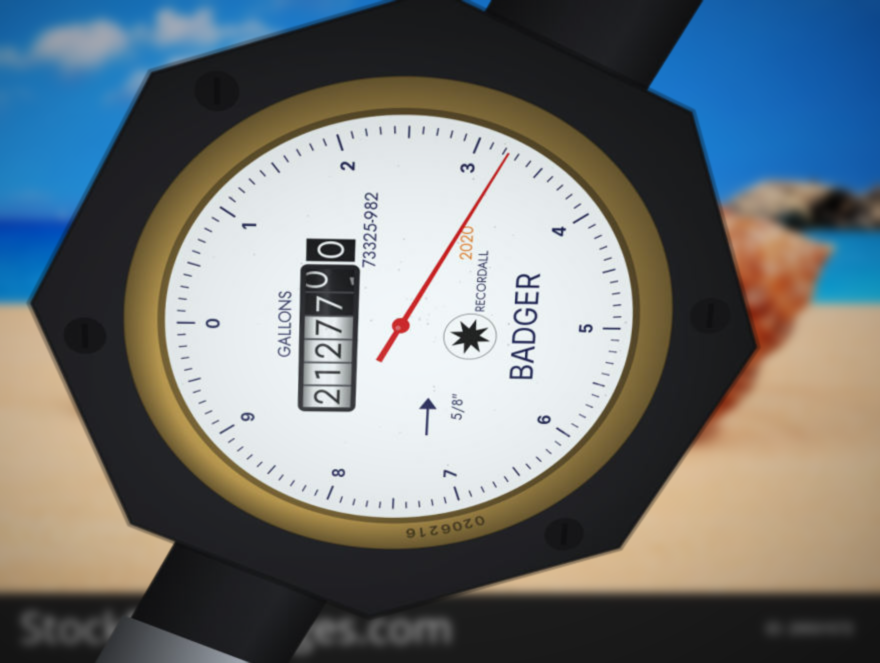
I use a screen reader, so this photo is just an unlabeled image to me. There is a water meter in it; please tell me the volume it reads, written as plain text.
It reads 2127703.2 gal
